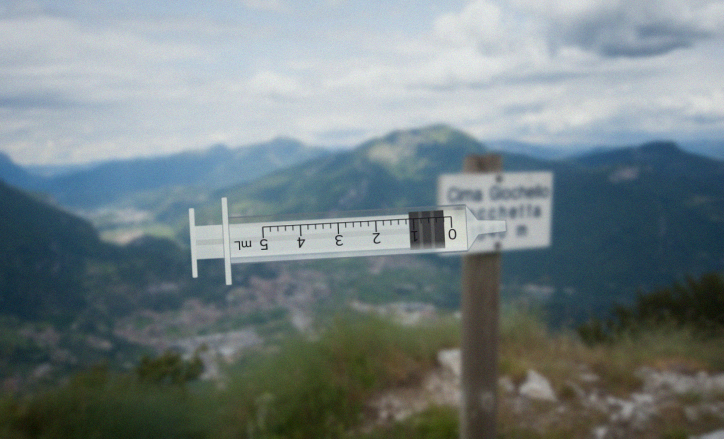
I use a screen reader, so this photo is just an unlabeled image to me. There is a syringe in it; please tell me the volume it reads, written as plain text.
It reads 0.2 mL
